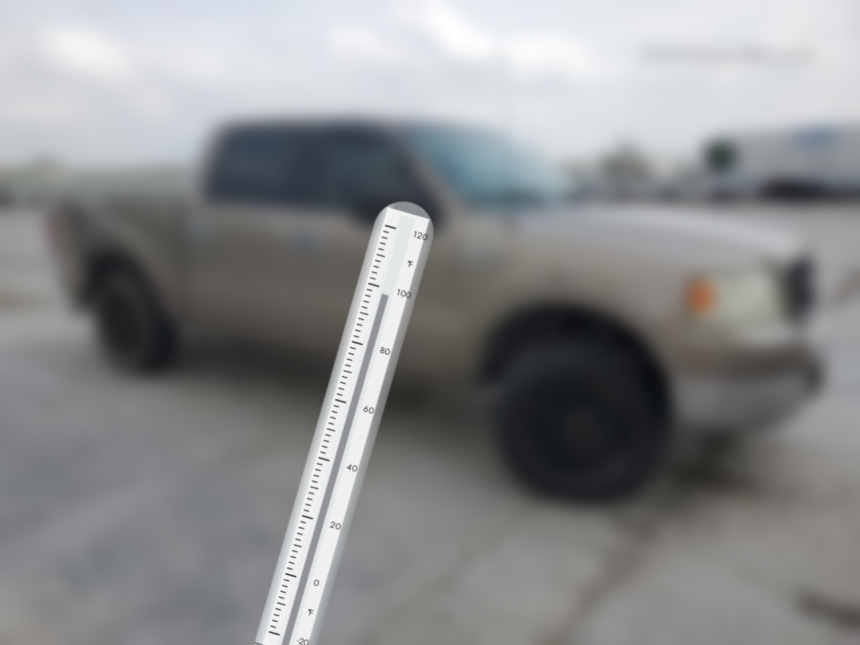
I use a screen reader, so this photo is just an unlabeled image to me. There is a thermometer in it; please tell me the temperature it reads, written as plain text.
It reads 98 °F
